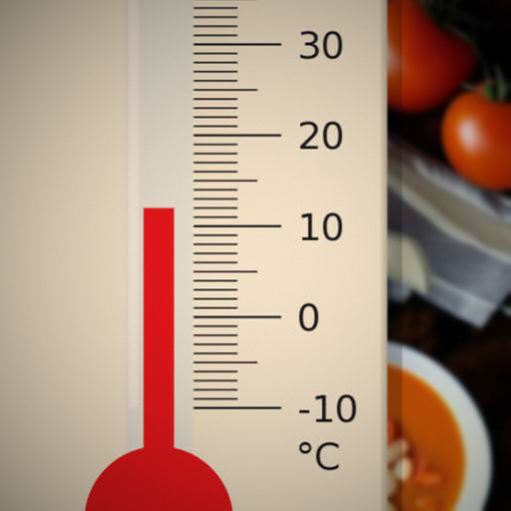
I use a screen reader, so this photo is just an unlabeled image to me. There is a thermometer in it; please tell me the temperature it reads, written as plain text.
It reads 12 °C
